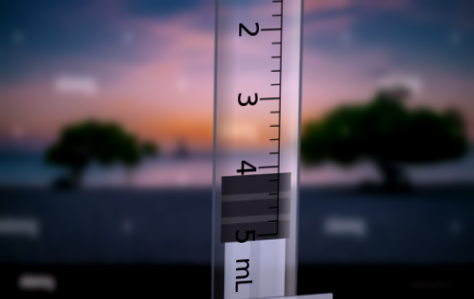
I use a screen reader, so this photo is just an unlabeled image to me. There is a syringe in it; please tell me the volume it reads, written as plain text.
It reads 4.1 mL
